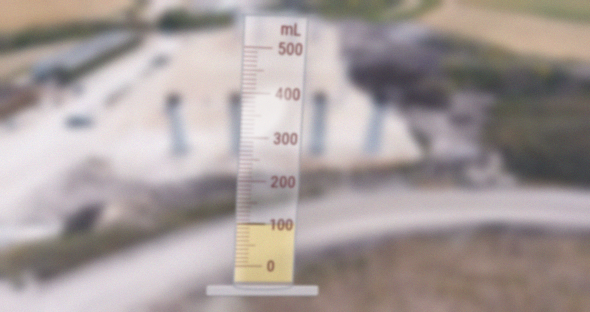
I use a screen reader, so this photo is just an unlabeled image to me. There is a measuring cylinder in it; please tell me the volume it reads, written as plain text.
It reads 100 mL
